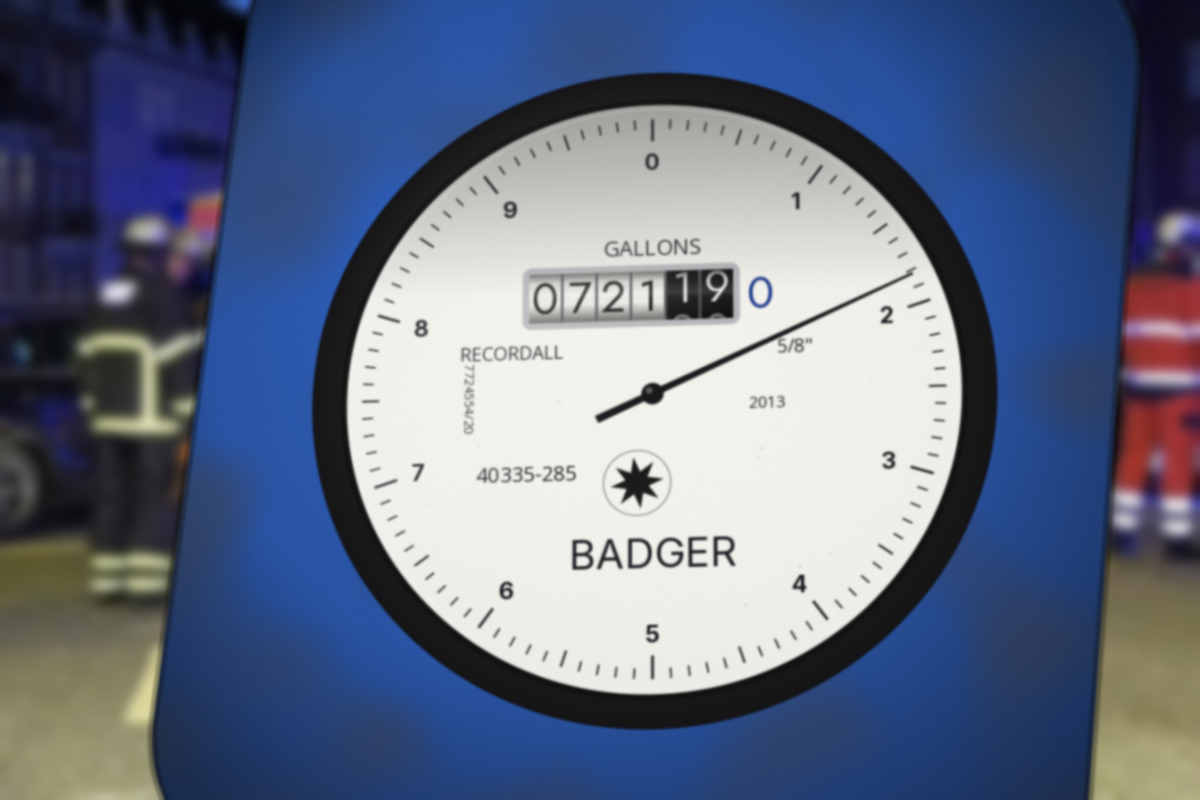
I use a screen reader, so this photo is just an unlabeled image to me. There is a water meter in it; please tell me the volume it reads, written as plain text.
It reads 721191.8 gal
